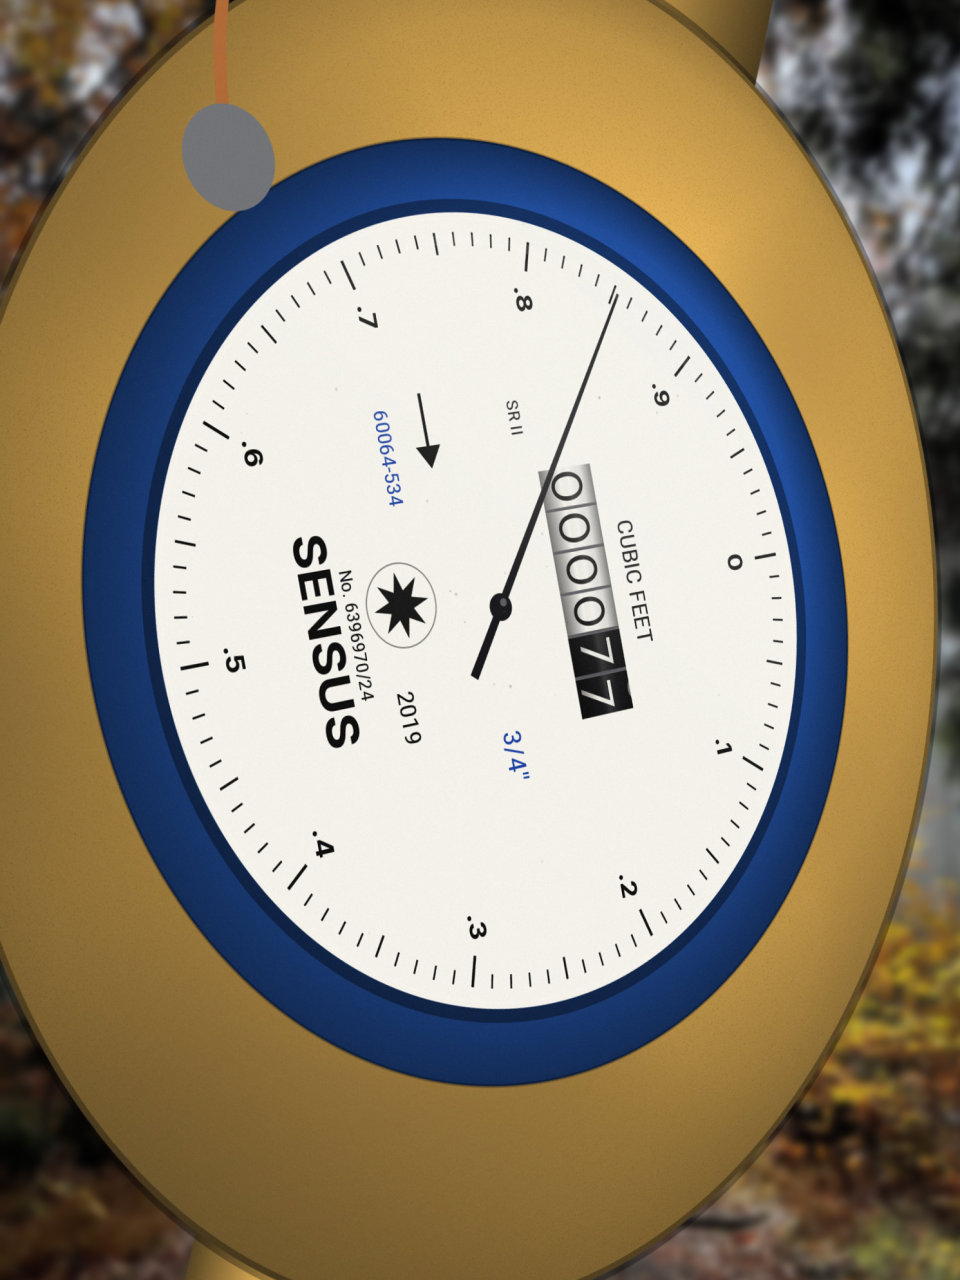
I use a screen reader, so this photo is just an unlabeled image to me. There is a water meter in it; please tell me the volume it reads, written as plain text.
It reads 76.85 ft³
